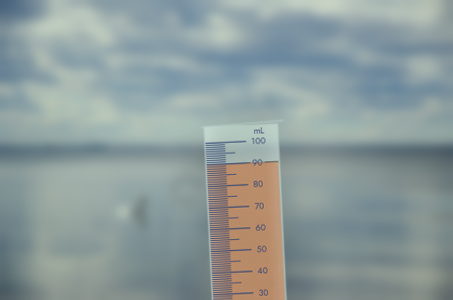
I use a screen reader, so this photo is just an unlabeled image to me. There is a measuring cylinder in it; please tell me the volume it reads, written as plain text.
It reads 90 mL
